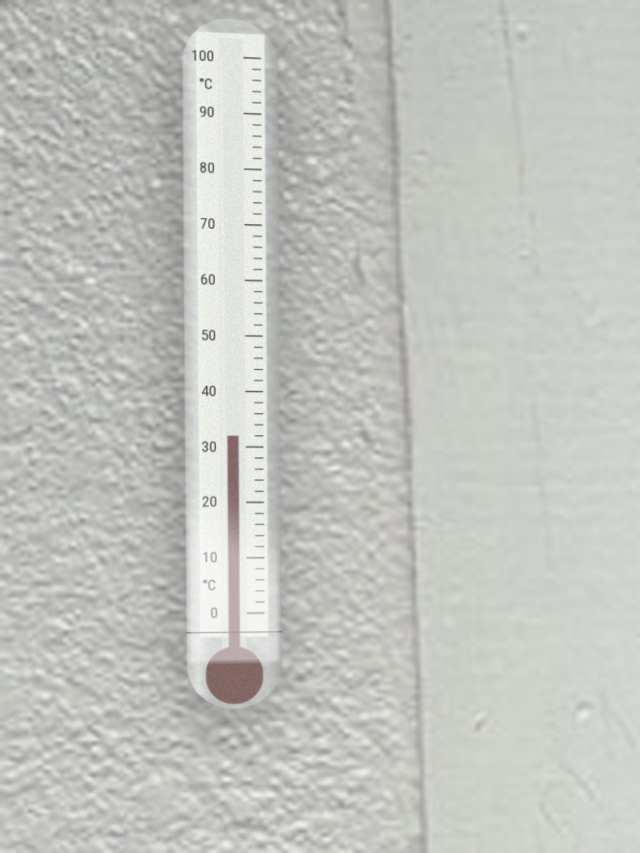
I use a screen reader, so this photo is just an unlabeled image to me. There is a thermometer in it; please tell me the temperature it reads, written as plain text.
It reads 32 °C
